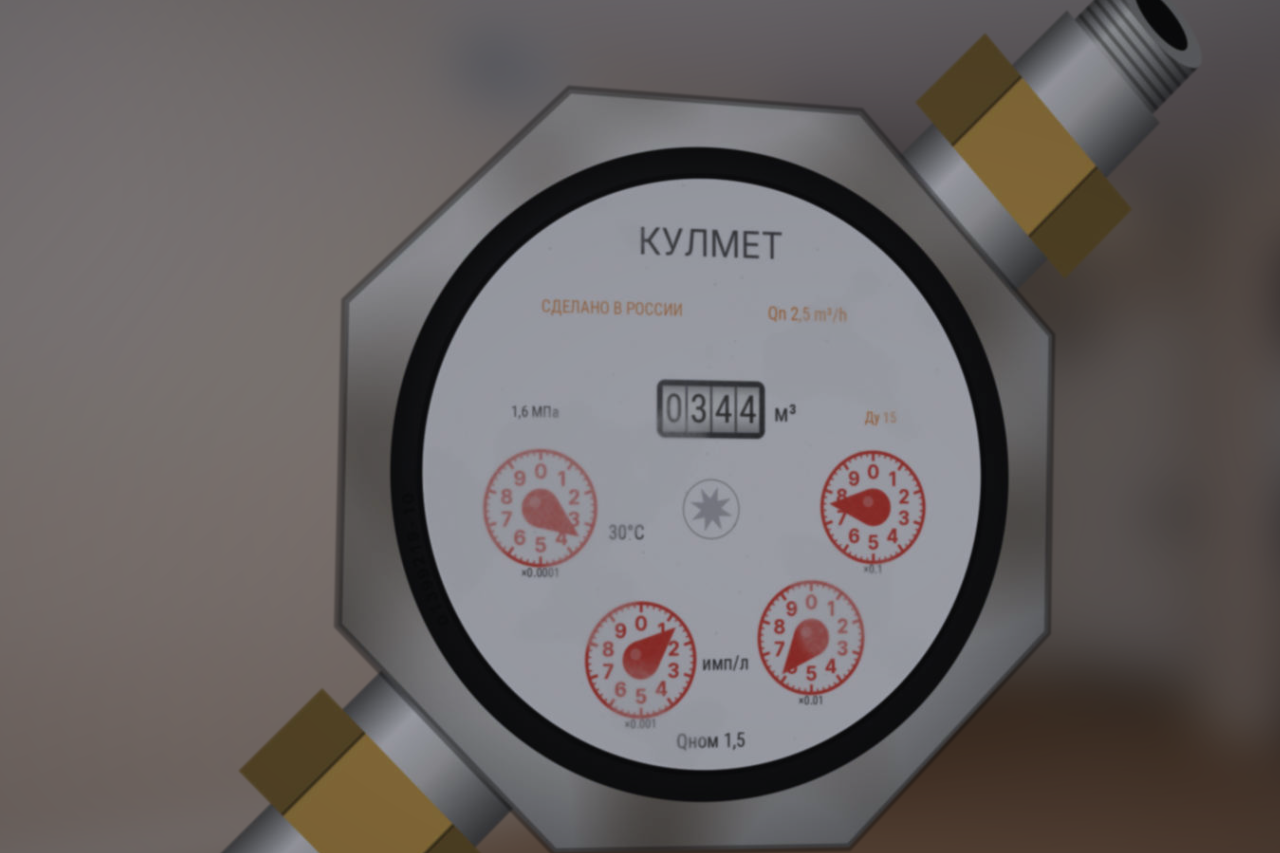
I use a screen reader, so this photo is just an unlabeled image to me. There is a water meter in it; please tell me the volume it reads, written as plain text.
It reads 344.7613 m³
